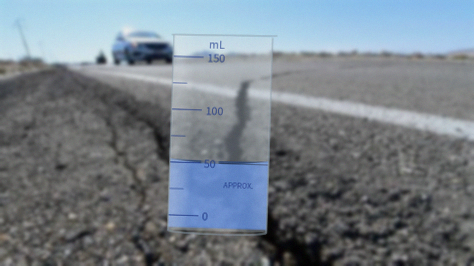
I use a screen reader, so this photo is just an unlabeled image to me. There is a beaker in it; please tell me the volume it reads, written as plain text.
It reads 50 mL
